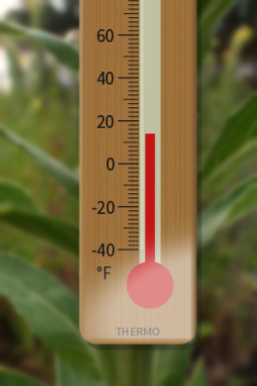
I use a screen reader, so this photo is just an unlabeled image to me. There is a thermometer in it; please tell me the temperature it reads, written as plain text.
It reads 14 °F
